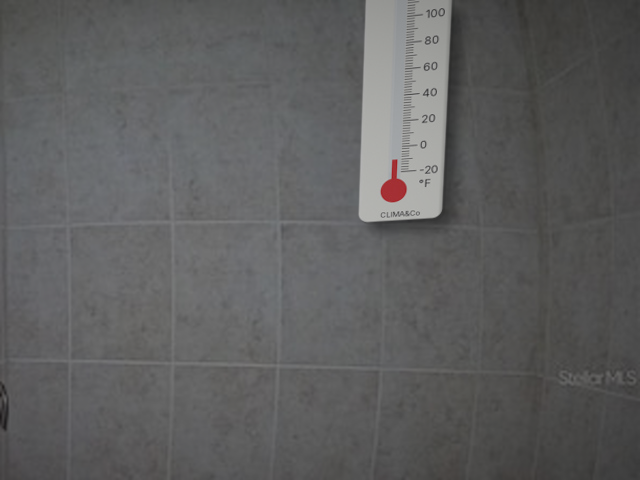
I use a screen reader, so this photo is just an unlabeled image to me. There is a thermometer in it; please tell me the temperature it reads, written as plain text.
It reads -10 °F
